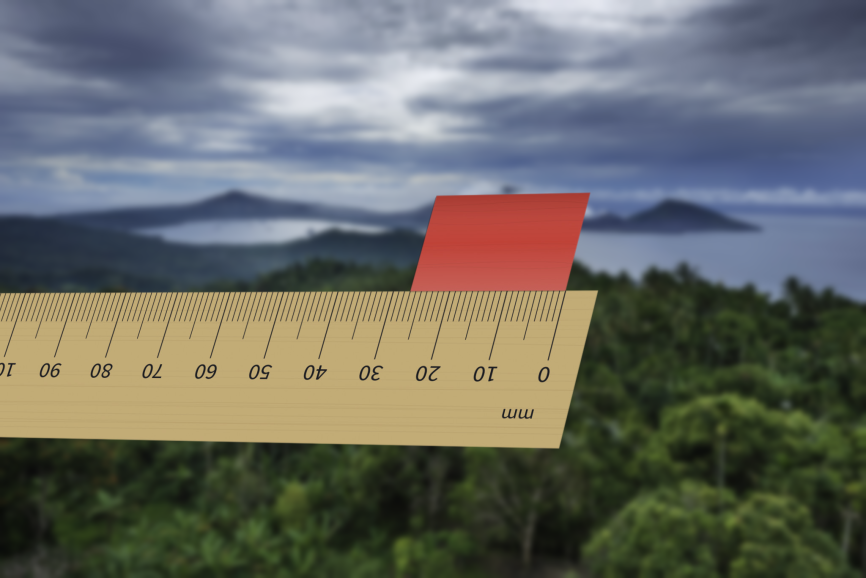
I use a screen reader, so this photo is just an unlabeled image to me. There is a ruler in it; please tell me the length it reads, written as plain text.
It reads 27 mm
